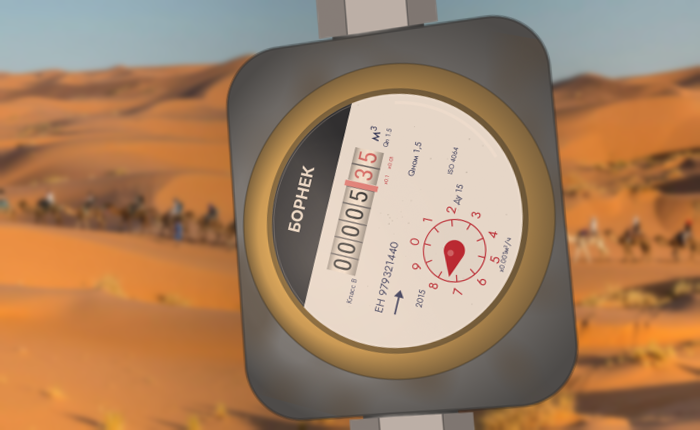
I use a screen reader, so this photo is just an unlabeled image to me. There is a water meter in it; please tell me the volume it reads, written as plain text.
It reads 5.357 m³
